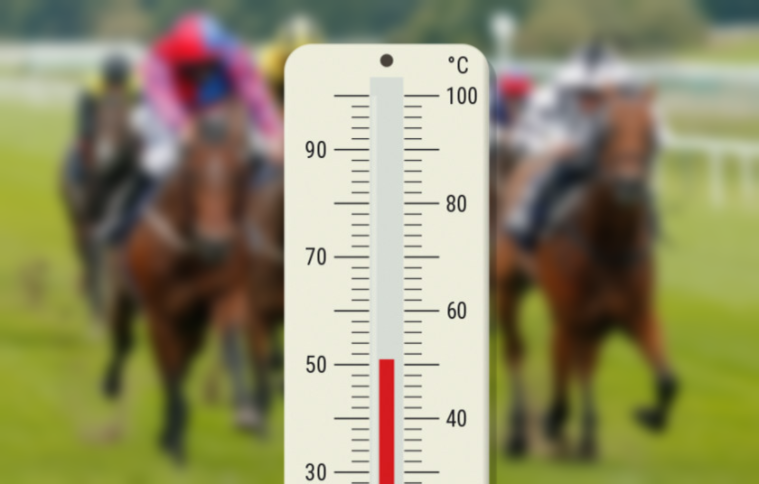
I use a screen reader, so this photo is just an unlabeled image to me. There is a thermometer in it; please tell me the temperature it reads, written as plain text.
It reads 51 °C
